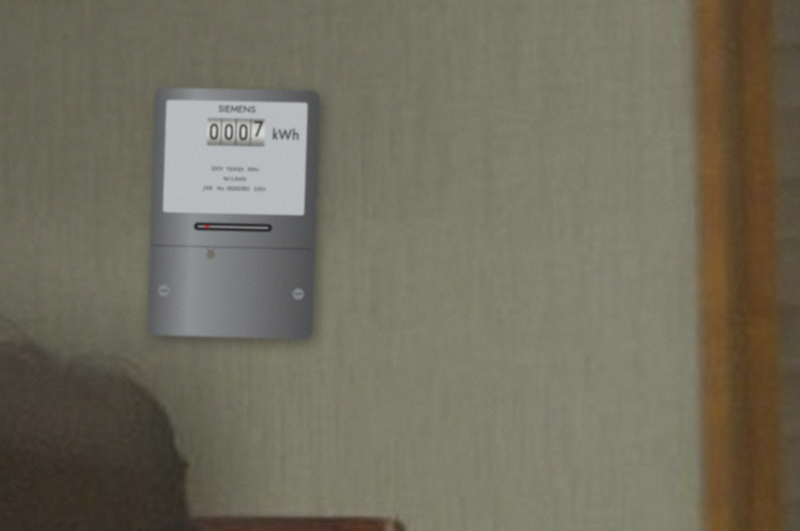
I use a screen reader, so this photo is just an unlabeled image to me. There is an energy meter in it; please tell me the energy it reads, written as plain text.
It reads 7 kWh
